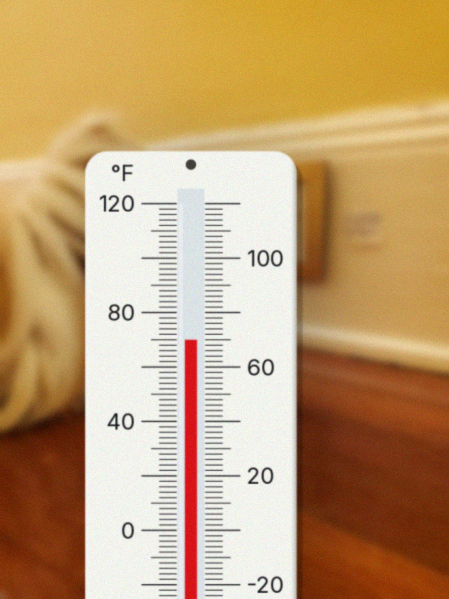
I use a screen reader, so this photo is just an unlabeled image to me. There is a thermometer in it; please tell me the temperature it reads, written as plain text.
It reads 70 °F
